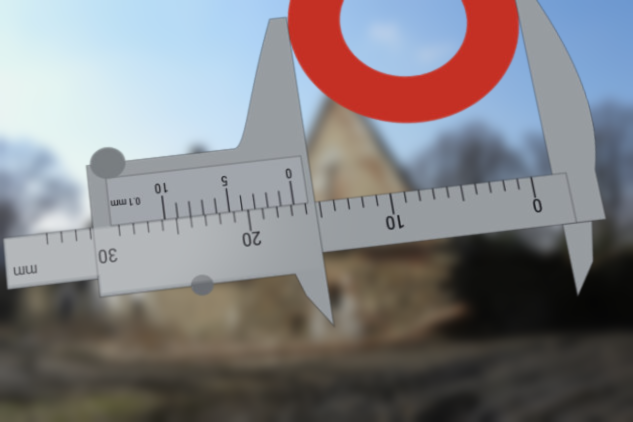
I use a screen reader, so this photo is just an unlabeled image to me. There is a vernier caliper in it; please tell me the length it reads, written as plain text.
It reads 16.8 mm
